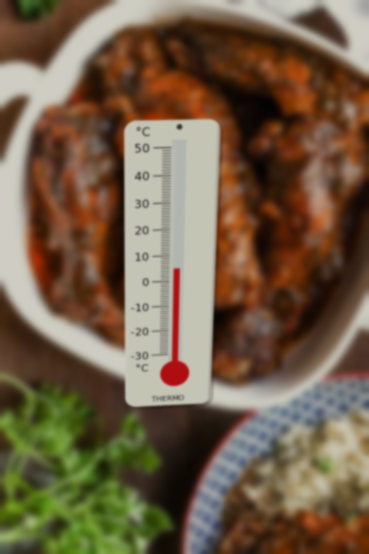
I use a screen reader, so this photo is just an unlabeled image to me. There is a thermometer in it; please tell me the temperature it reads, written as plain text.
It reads 5 °C
